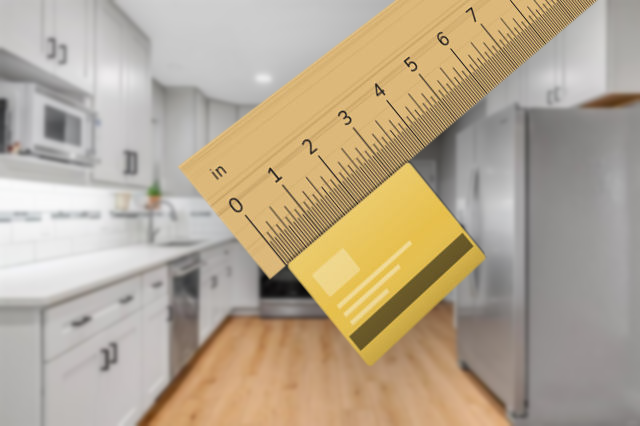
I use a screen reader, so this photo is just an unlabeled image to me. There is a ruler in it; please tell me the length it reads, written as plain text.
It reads 3.5 in
